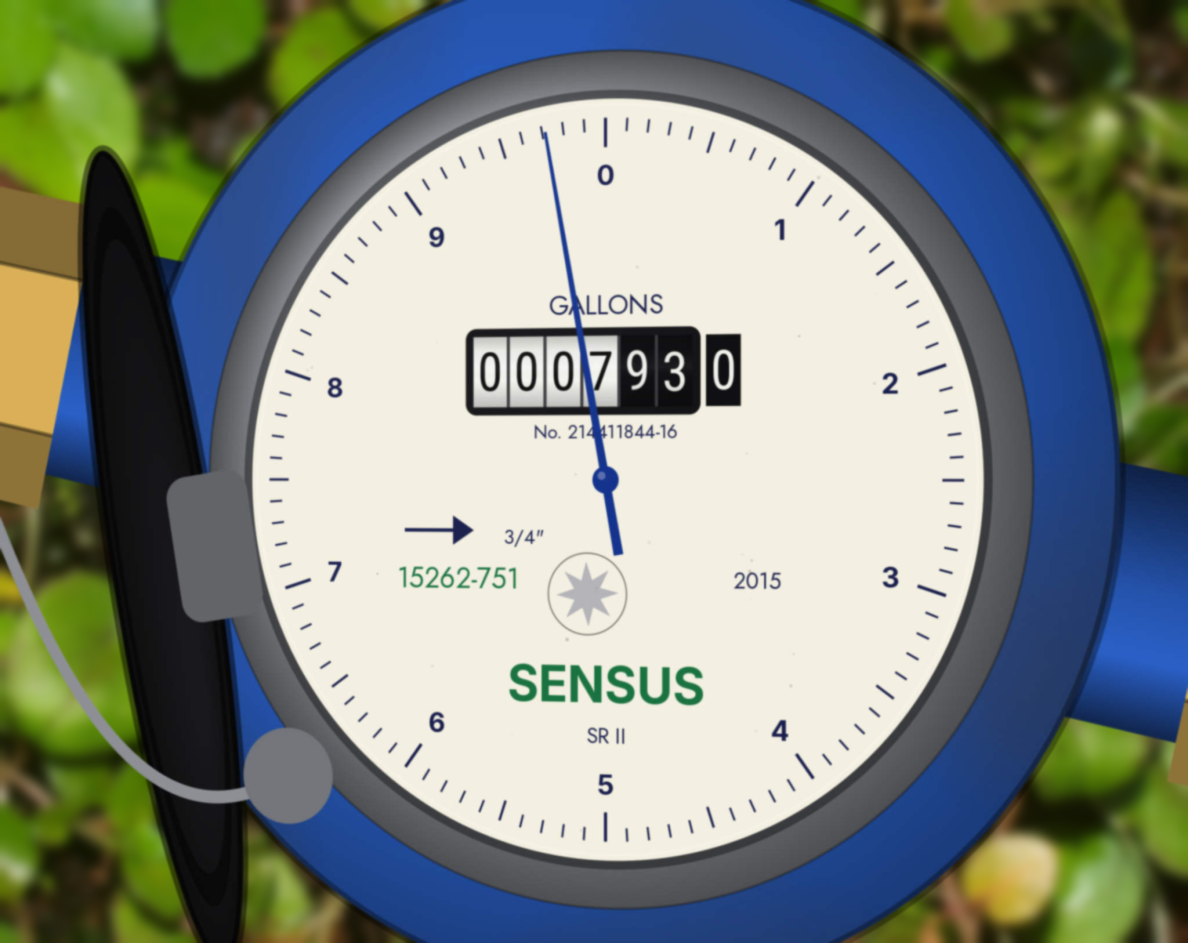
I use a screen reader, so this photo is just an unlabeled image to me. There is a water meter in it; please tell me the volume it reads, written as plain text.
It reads 7929.7 gal
